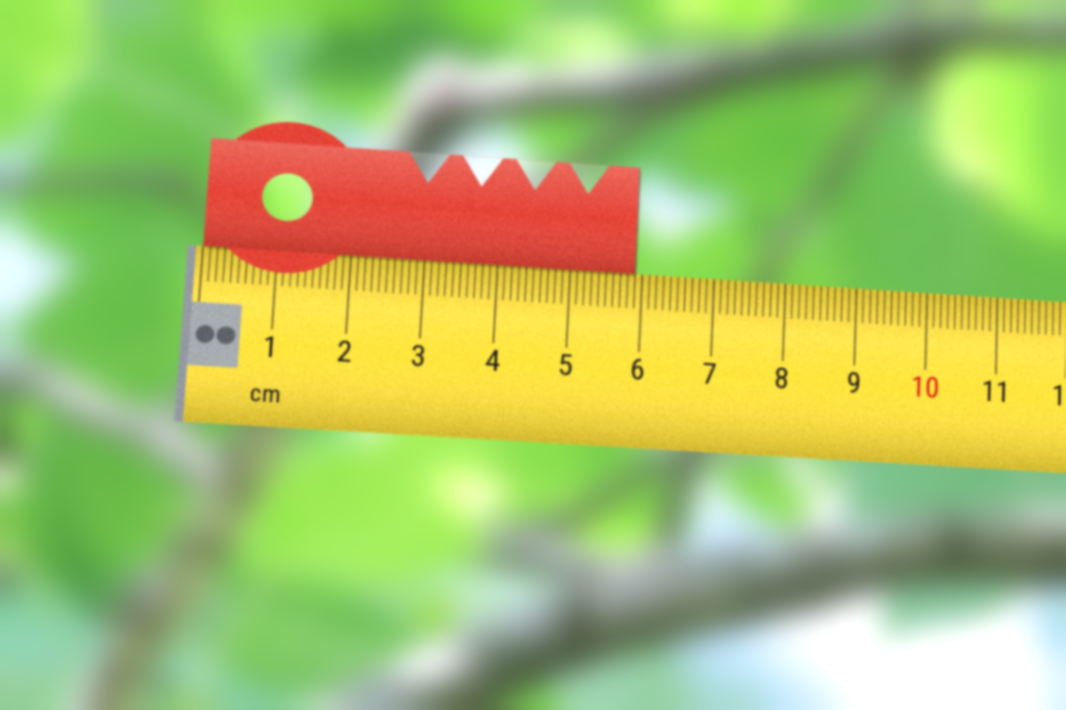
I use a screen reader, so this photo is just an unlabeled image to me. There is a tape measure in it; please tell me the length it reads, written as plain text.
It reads 5.9 cm
